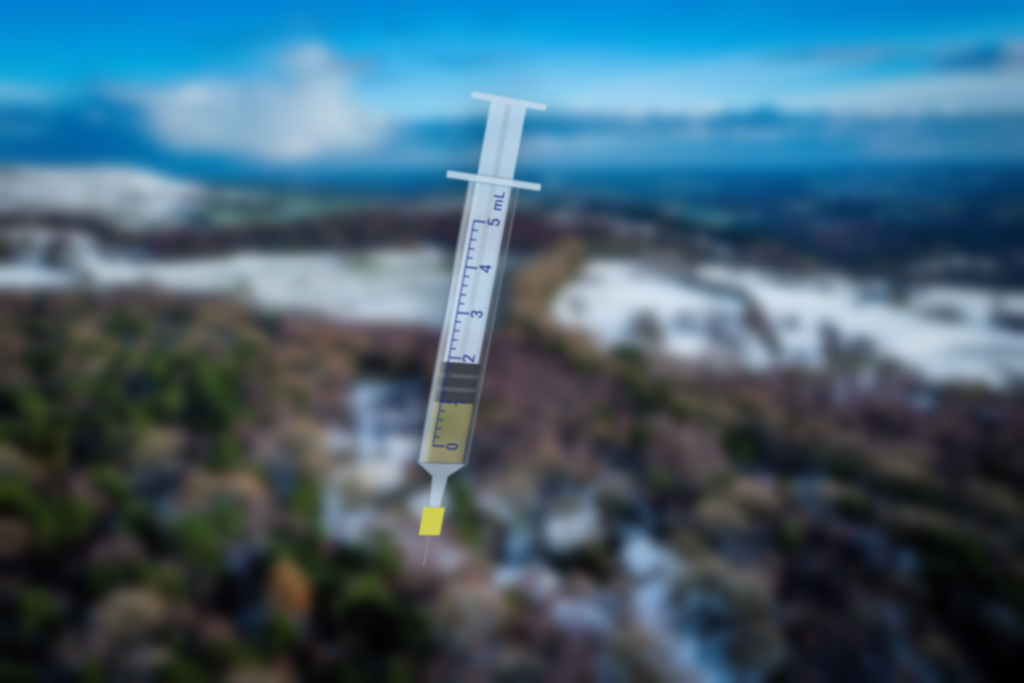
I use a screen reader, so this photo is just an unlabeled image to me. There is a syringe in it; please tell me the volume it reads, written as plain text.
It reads 1 mL
